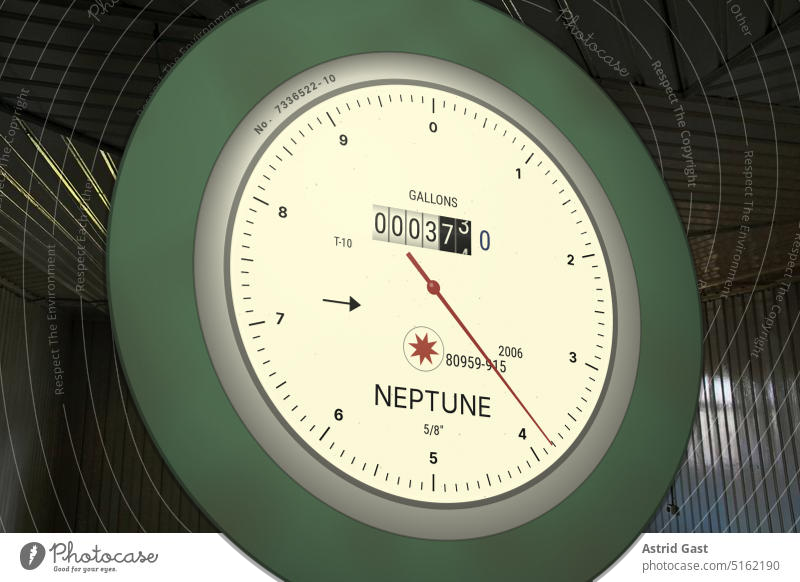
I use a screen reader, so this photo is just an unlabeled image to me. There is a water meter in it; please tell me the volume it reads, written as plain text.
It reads 3733.8 gal
